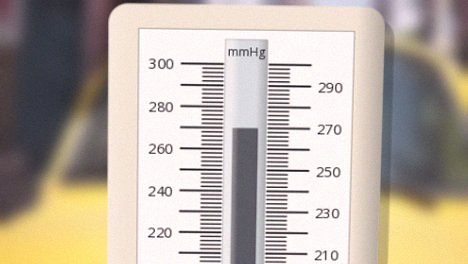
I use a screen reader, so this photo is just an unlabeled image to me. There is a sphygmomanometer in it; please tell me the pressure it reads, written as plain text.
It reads 270 mmHg
